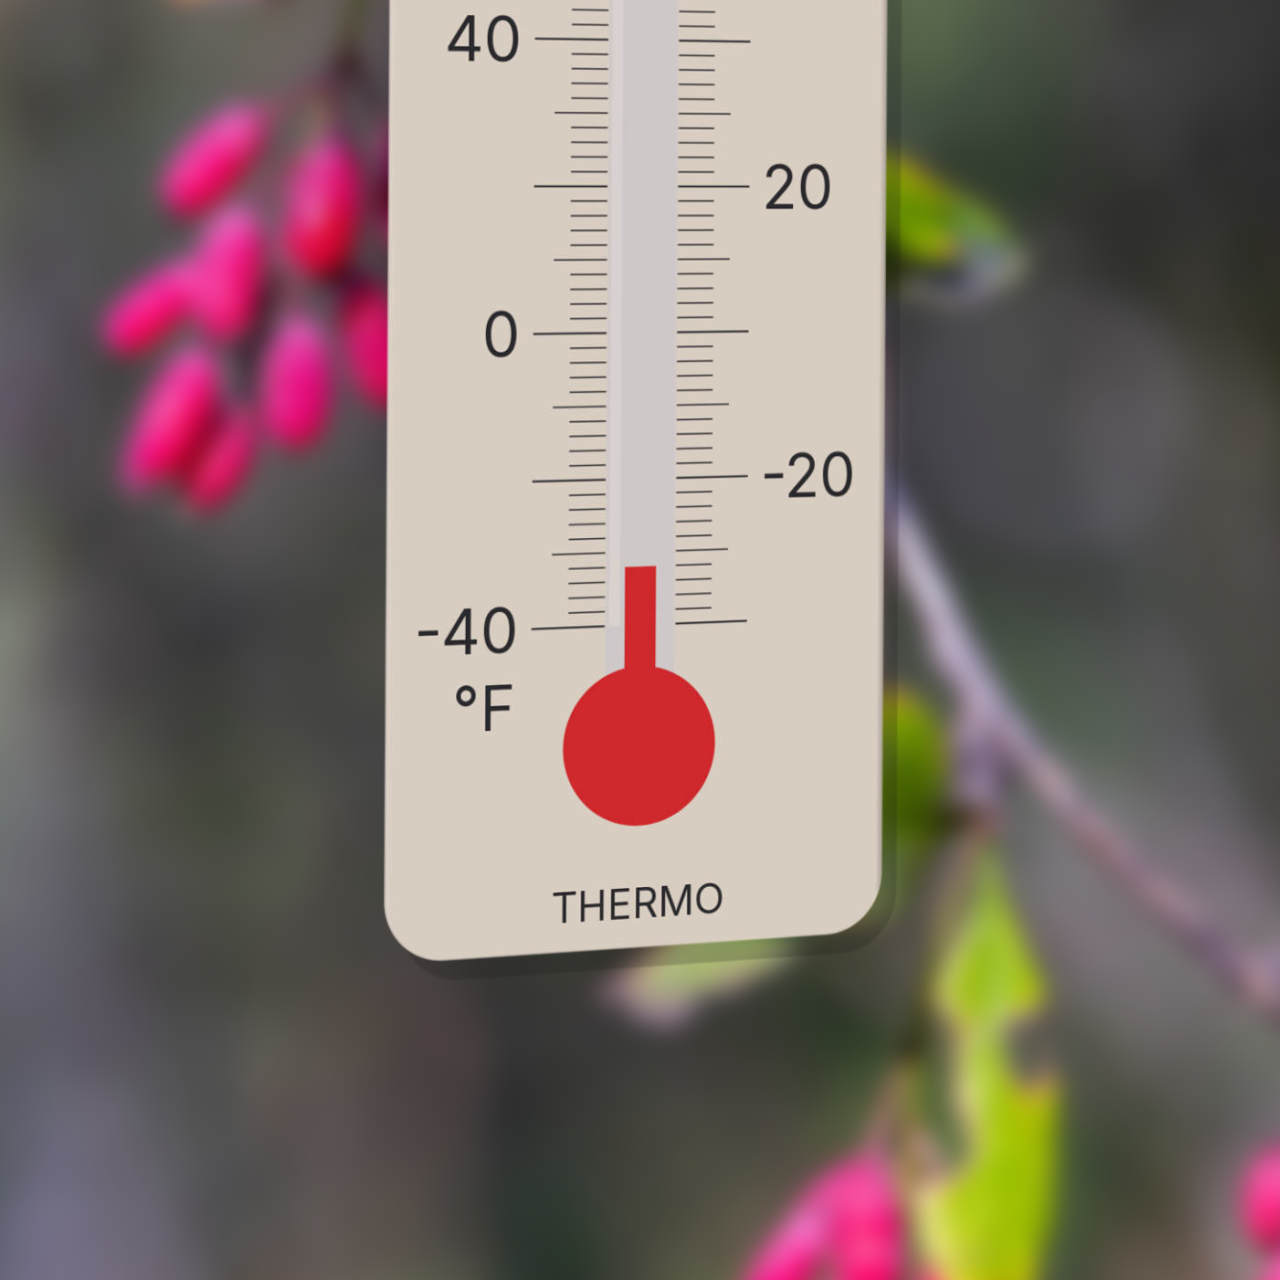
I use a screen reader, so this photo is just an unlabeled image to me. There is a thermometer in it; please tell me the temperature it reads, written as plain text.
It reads -32 °F
